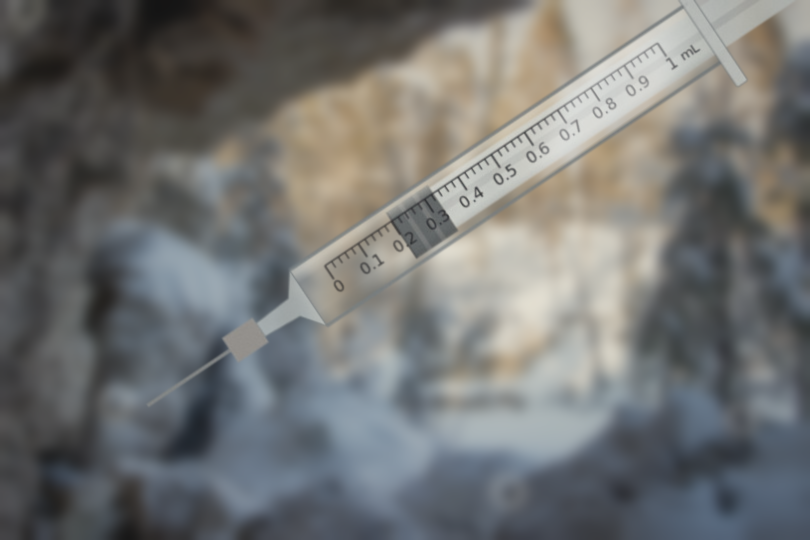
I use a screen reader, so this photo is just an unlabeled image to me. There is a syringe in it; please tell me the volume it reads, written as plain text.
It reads 0.2 mL
